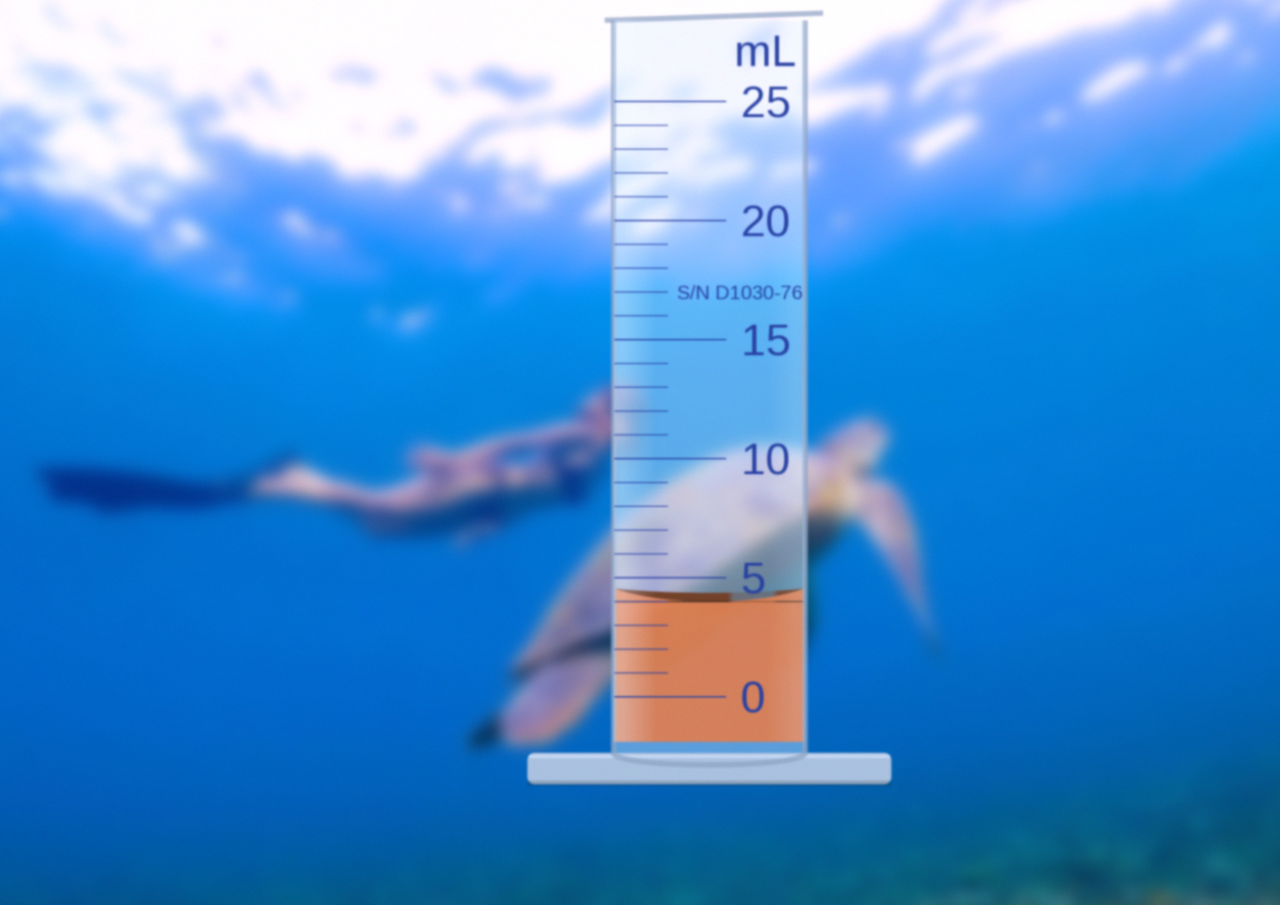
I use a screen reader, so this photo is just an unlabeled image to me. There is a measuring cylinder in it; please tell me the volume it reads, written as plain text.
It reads 4 mL
